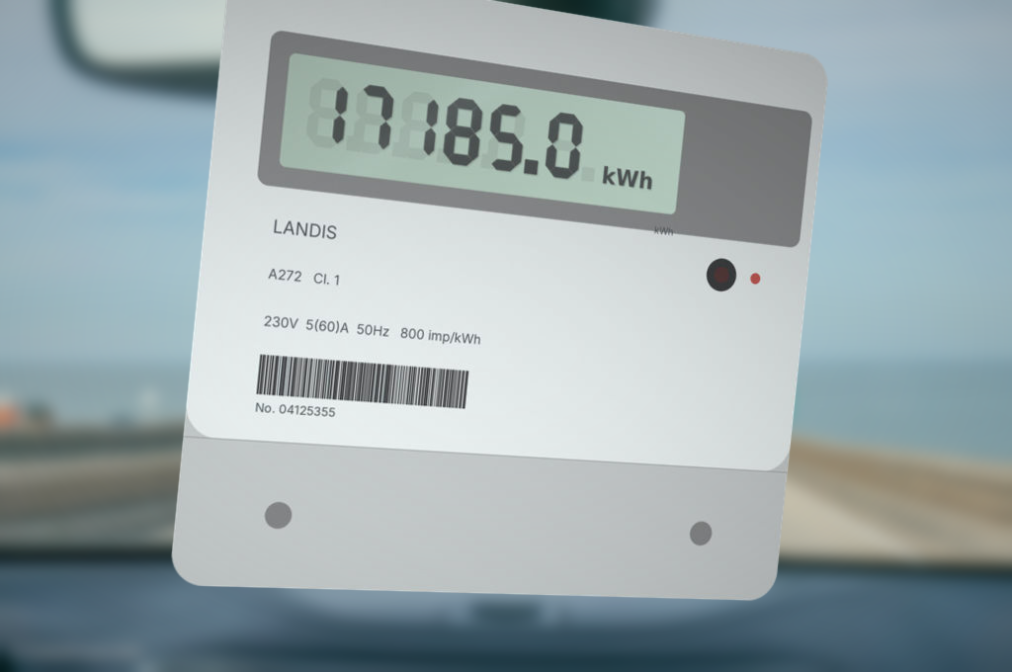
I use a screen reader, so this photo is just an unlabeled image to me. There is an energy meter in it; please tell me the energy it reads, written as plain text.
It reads 17185.0 kWh
